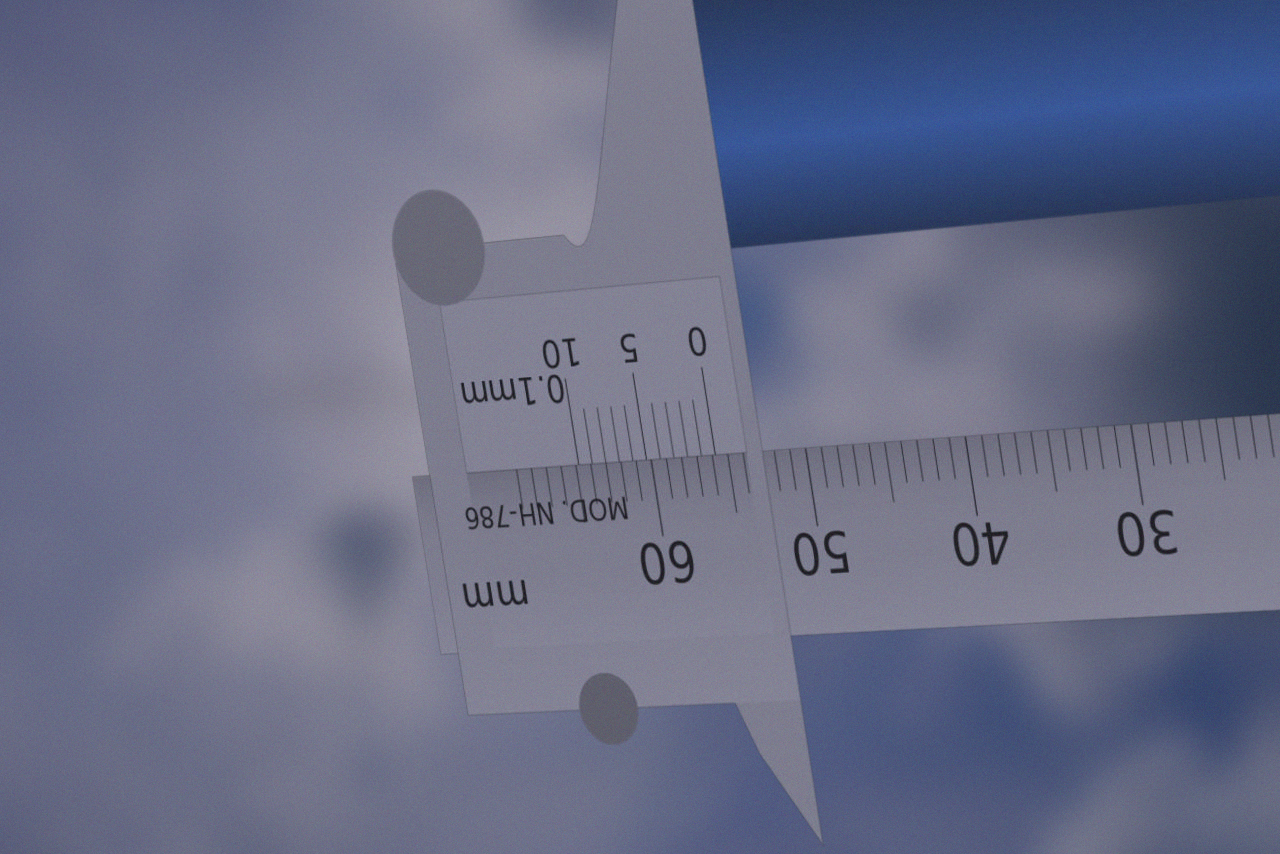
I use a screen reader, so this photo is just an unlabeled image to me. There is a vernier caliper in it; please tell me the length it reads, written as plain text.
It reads 55.8 mm
